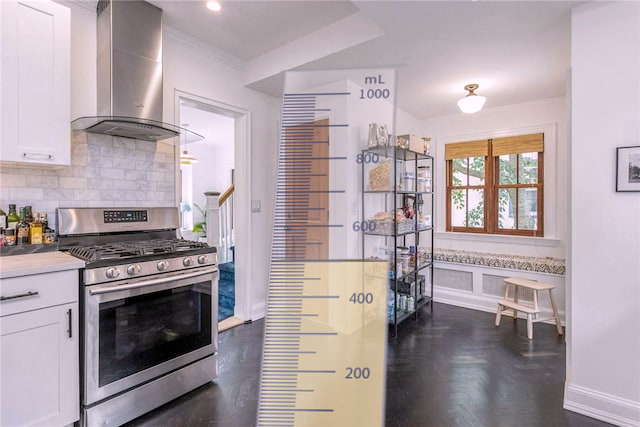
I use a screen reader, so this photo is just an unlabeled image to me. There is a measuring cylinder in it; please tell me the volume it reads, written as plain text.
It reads 500 mL
